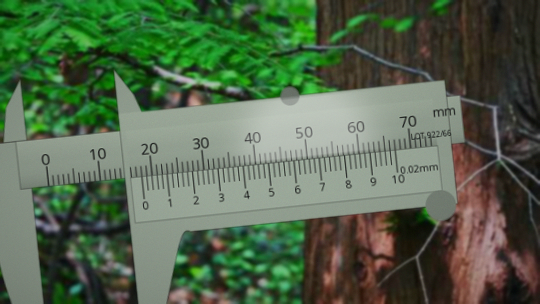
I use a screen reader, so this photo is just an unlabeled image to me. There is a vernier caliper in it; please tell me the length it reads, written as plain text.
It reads 18.0 mm
